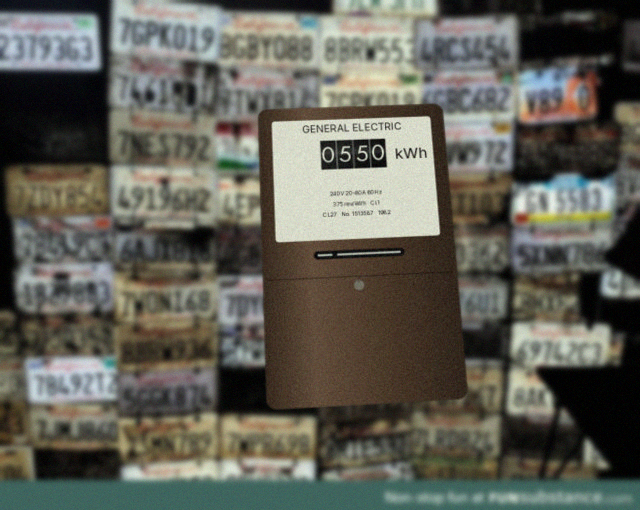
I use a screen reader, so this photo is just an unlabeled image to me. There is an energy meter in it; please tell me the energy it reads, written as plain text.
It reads 550 kWh
